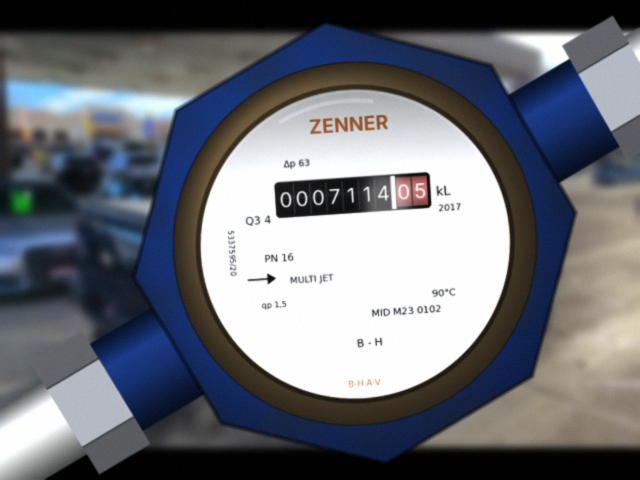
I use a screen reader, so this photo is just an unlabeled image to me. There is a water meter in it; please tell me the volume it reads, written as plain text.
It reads 7114.05 kL
